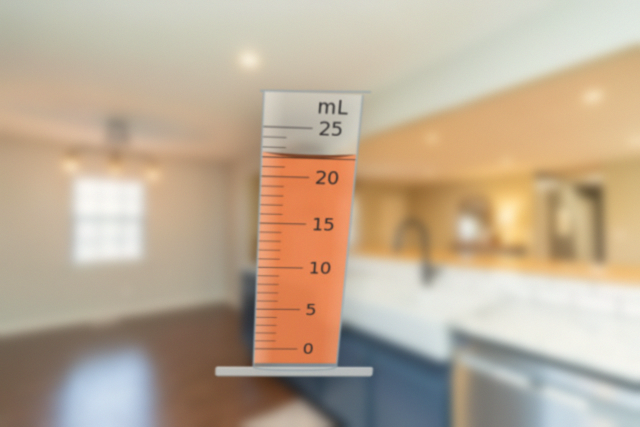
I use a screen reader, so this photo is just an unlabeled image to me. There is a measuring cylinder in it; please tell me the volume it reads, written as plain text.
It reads 22 mL
